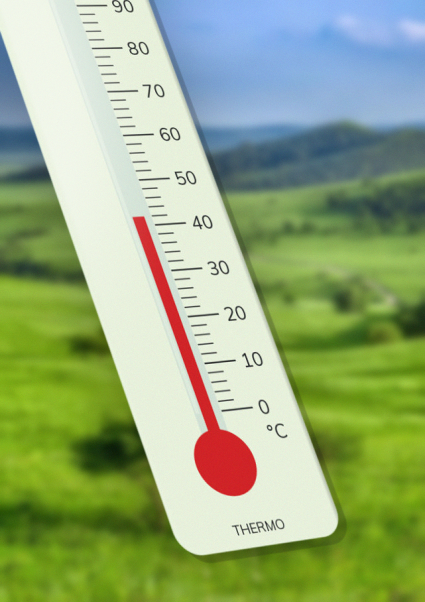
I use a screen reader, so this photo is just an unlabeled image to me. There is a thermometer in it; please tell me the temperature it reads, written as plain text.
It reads 42 °C
